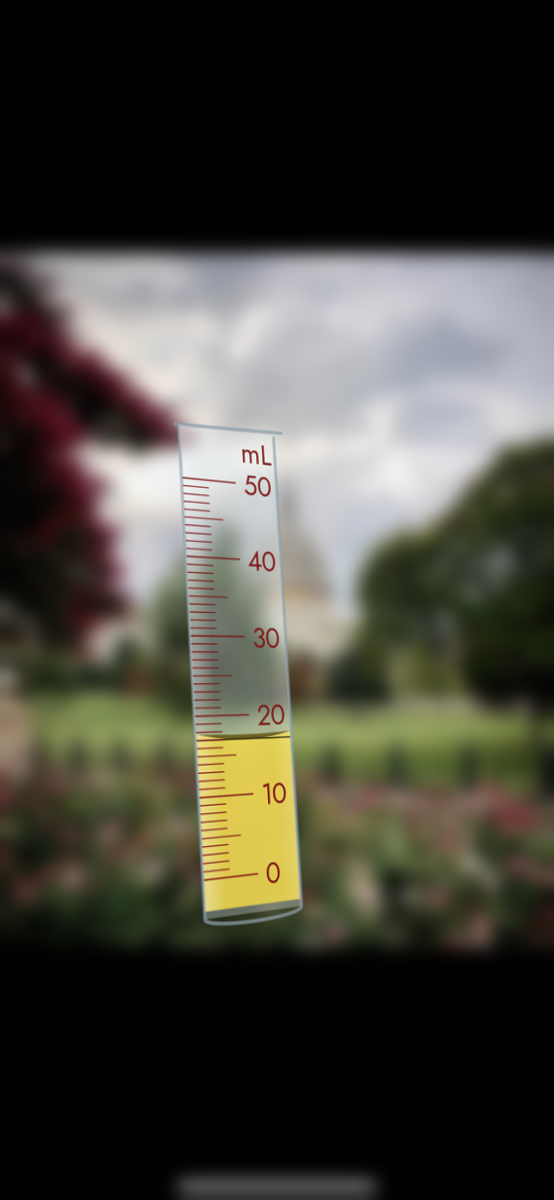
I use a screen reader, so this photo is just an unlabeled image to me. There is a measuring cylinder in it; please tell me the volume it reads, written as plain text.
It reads 17 mL
